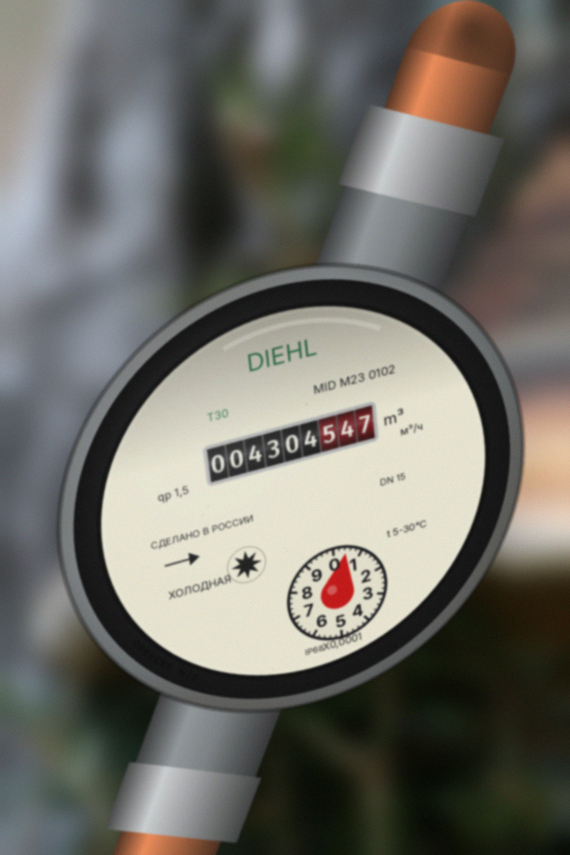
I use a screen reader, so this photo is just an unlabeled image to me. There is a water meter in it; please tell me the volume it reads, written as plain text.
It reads 4304.5470 m³
